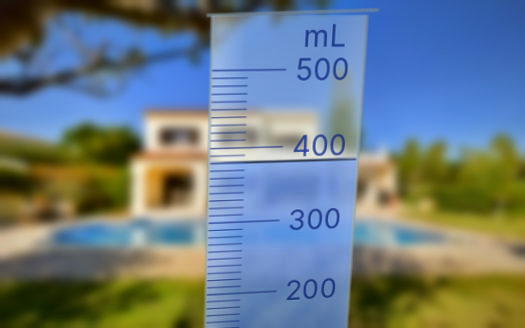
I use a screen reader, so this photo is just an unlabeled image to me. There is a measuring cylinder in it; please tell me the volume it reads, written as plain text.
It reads 380 mL
